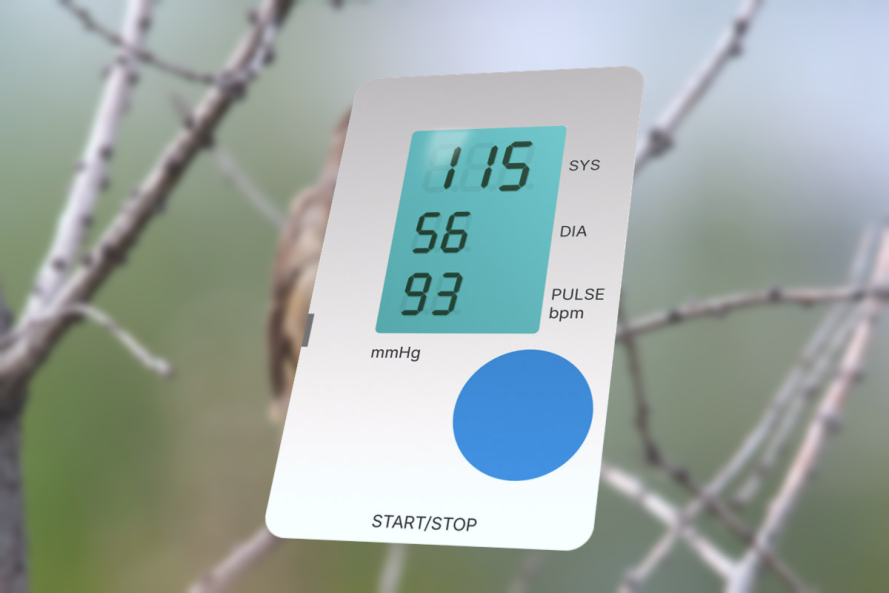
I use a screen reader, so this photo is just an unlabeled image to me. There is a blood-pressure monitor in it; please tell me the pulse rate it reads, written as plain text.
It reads 93 bpm
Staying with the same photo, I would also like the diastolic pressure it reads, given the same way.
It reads 56 mmHg
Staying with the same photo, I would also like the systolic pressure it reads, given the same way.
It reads 115 mmHg
